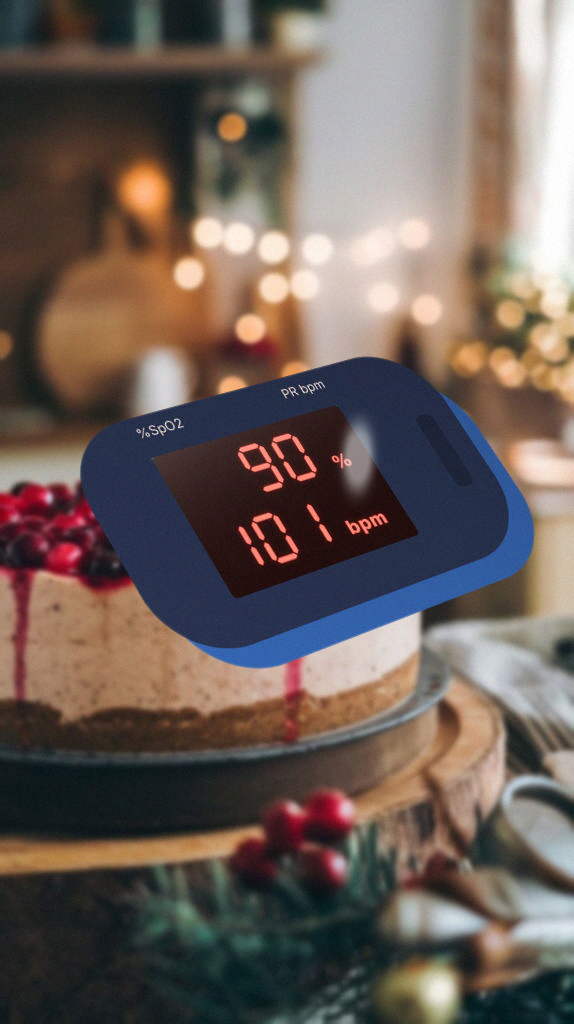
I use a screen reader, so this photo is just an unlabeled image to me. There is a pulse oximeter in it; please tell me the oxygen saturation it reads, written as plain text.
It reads 90 %
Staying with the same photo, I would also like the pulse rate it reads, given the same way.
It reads 101 bpm
